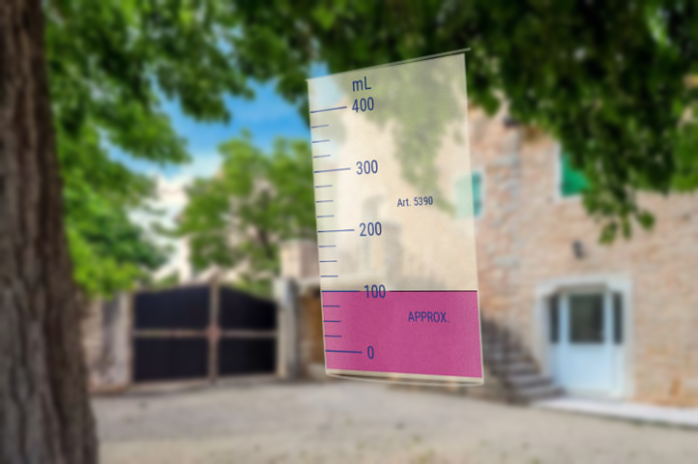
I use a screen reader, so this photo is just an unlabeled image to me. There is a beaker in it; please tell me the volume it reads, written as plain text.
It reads 100 mL
